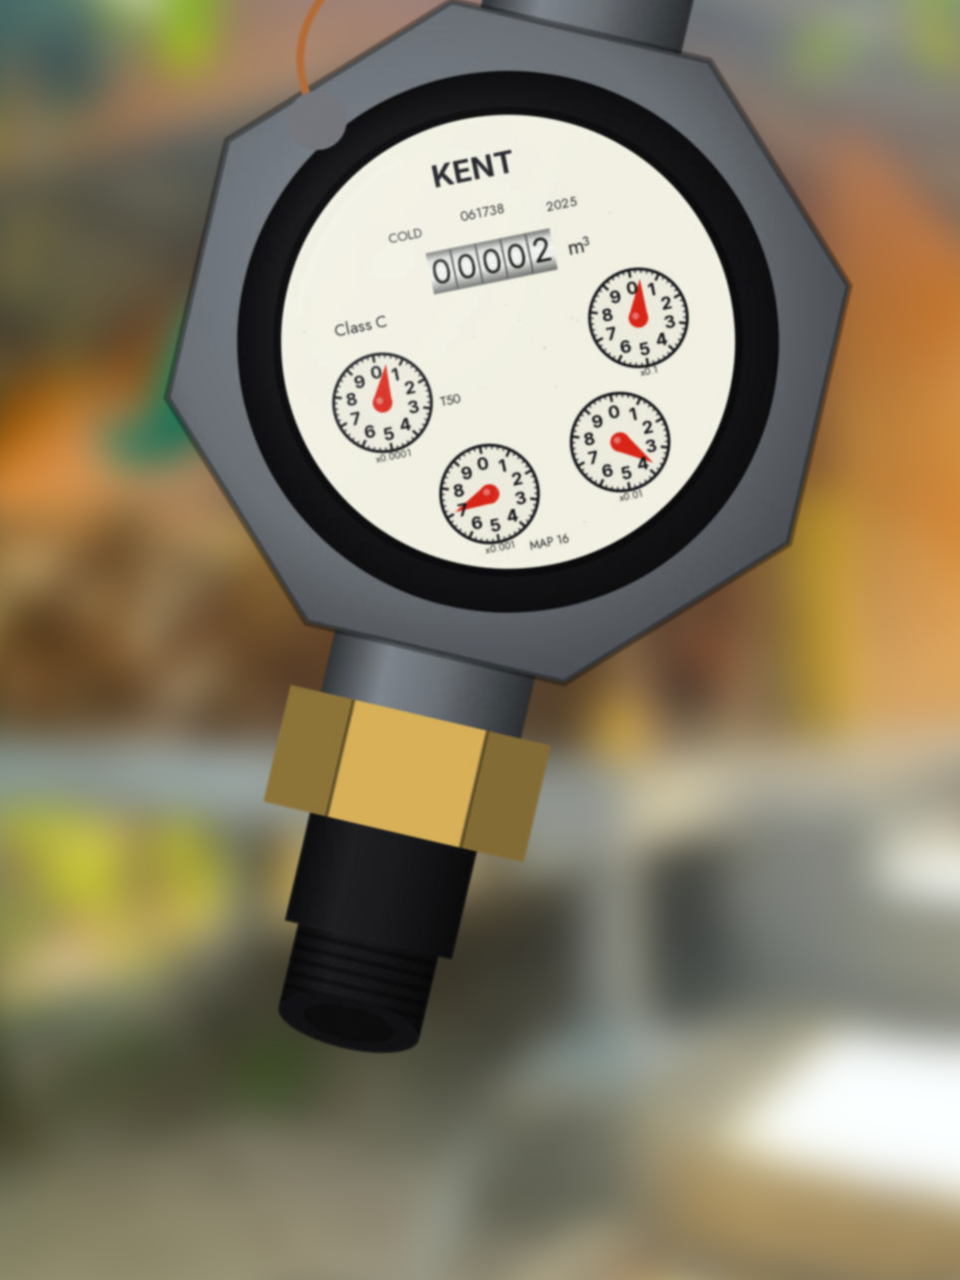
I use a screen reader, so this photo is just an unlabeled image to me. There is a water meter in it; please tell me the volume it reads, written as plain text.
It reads 2.0370 m³
